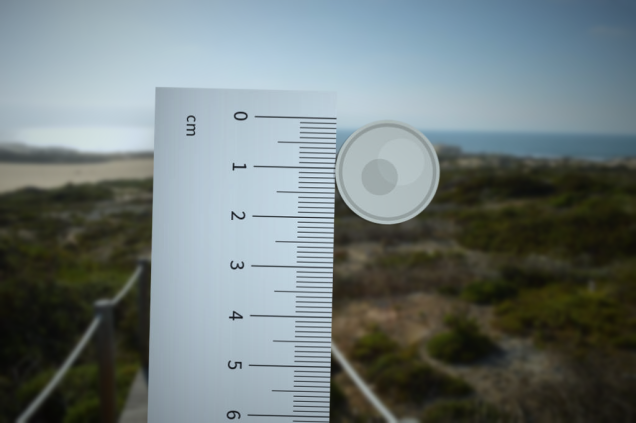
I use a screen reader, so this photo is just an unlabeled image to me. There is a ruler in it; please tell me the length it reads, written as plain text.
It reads 2.1 cm
